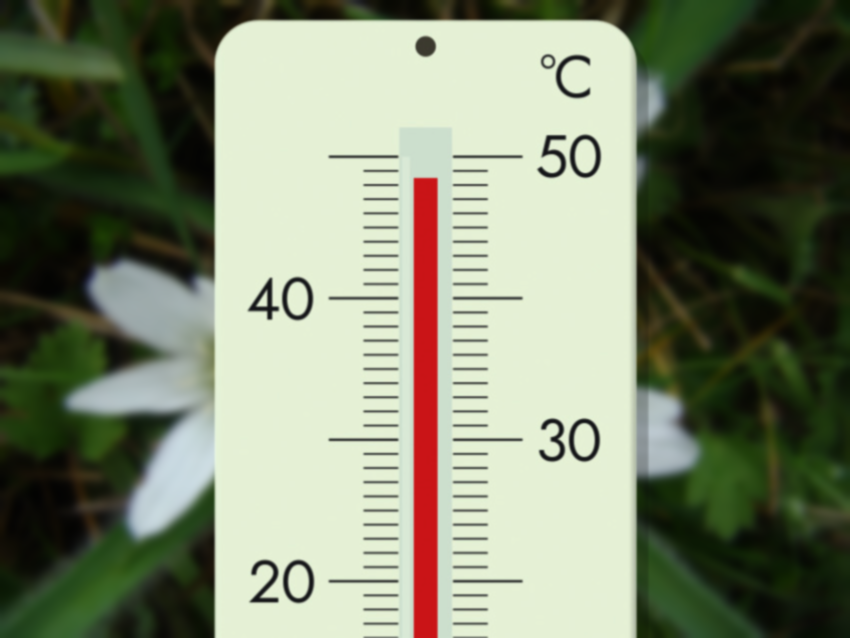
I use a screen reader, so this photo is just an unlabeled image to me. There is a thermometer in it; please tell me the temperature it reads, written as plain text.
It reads 48.5 °C
